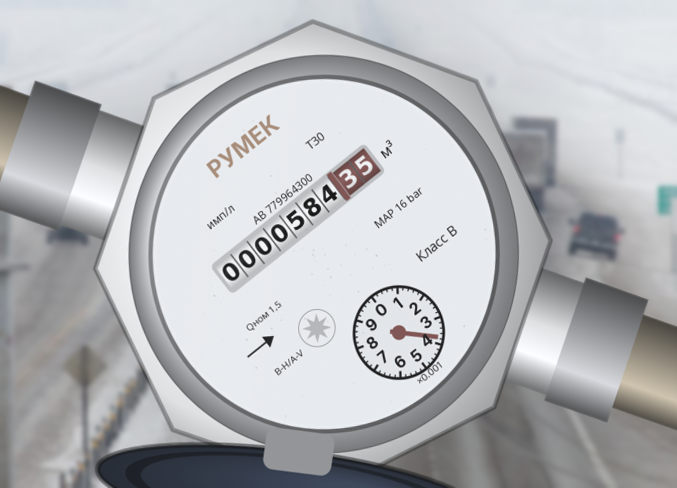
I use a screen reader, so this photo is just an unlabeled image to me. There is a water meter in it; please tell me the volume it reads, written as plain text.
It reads 584.353 m³
